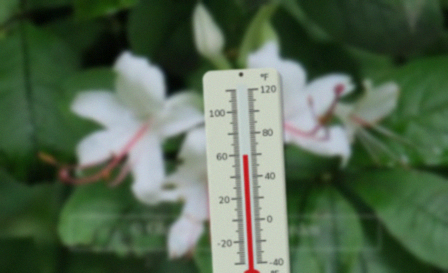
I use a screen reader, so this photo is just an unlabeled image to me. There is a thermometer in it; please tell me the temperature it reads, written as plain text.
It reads 60 °F
